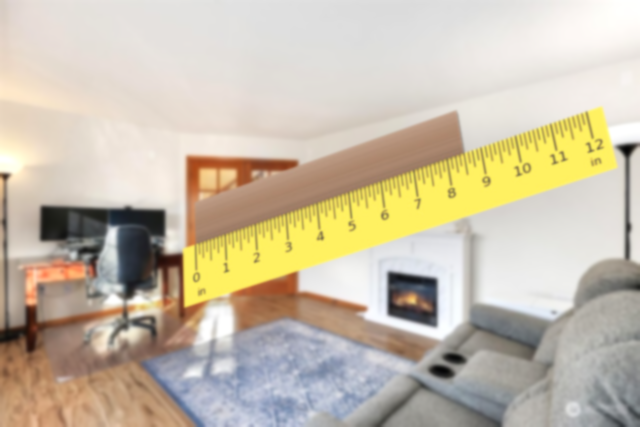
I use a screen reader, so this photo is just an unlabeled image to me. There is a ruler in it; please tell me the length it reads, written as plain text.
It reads 8.5 in
